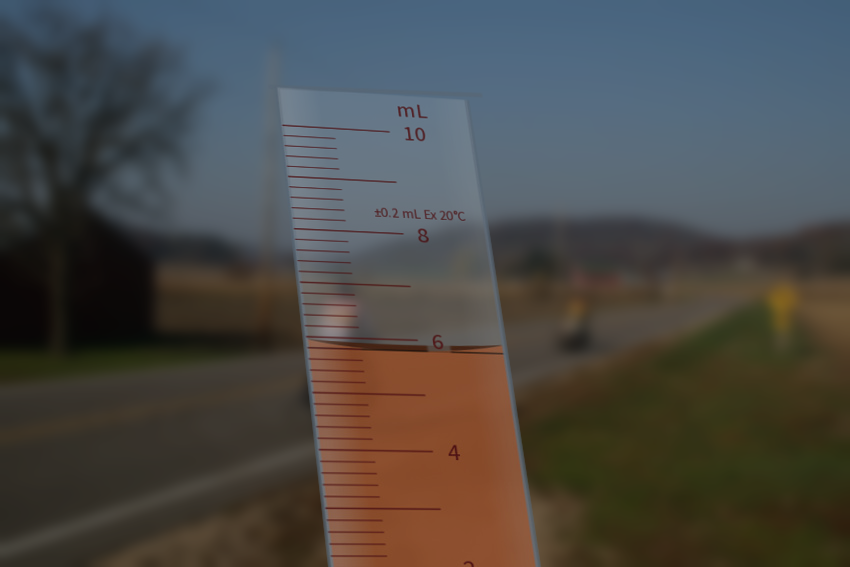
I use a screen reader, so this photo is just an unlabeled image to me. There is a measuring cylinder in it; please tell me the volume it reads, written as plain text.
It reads 5.8 mL
